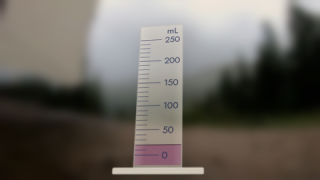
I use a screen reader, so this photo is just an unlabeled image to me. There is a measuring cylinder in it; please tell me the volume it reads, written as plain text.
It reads 20 mL
